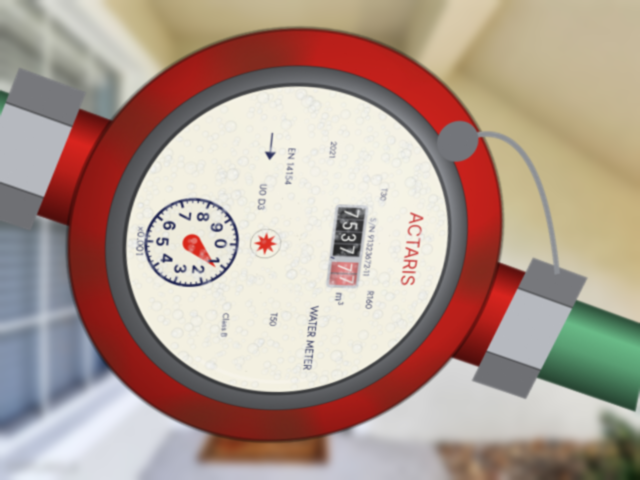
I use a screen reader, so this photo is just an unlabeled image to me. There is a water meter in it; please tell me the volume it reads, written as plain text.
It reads 7537.771 m³
